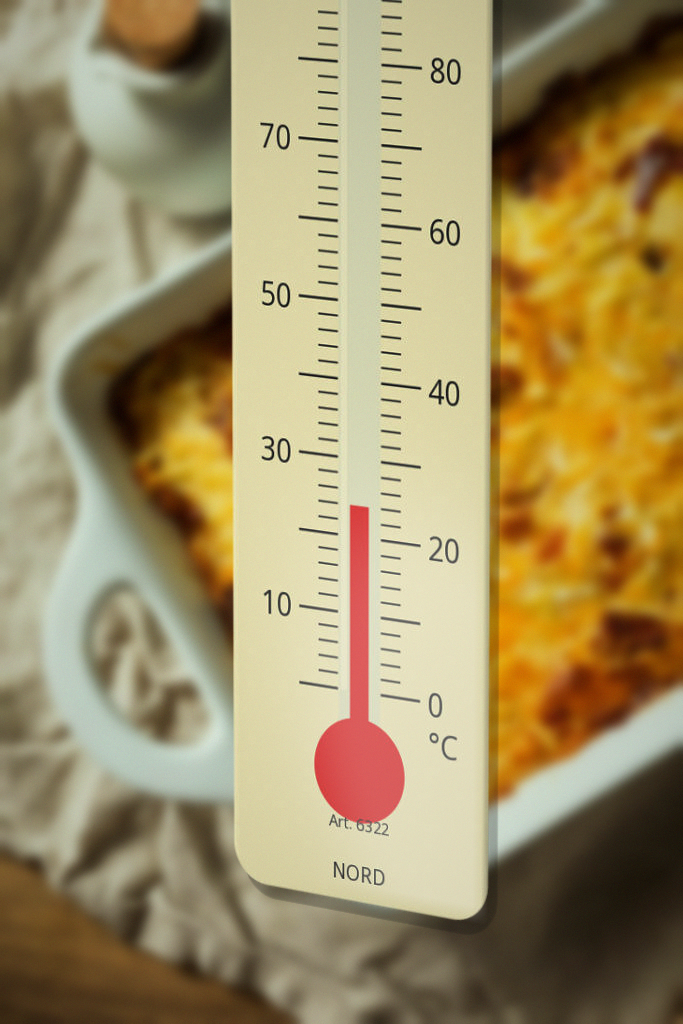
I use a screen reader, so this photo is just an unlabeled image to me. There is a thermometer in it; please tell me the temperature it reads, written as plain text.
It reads 24 °C
